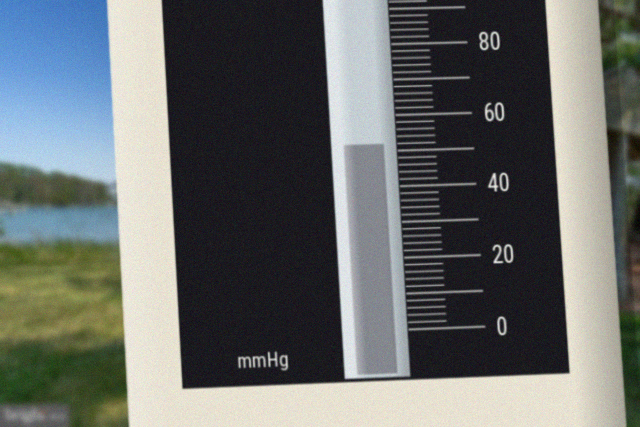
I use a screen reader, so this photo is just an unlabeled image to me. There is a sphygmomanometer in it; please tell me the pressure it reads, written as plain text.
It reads 52 mmHg
